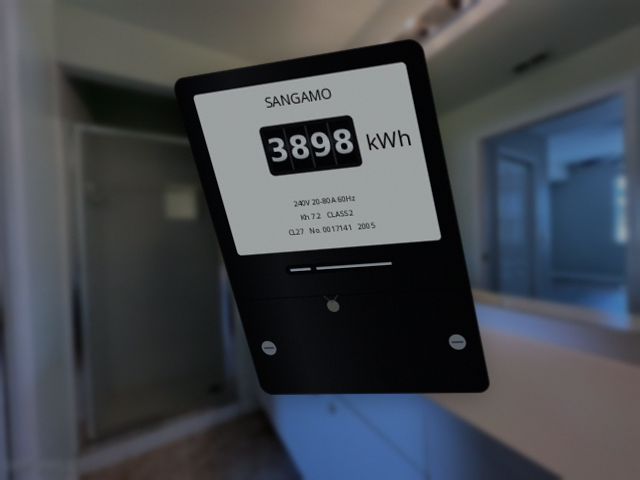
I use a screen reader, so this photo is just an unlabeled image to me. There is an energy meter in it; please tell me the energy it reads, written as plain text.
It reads 3898 kWh
